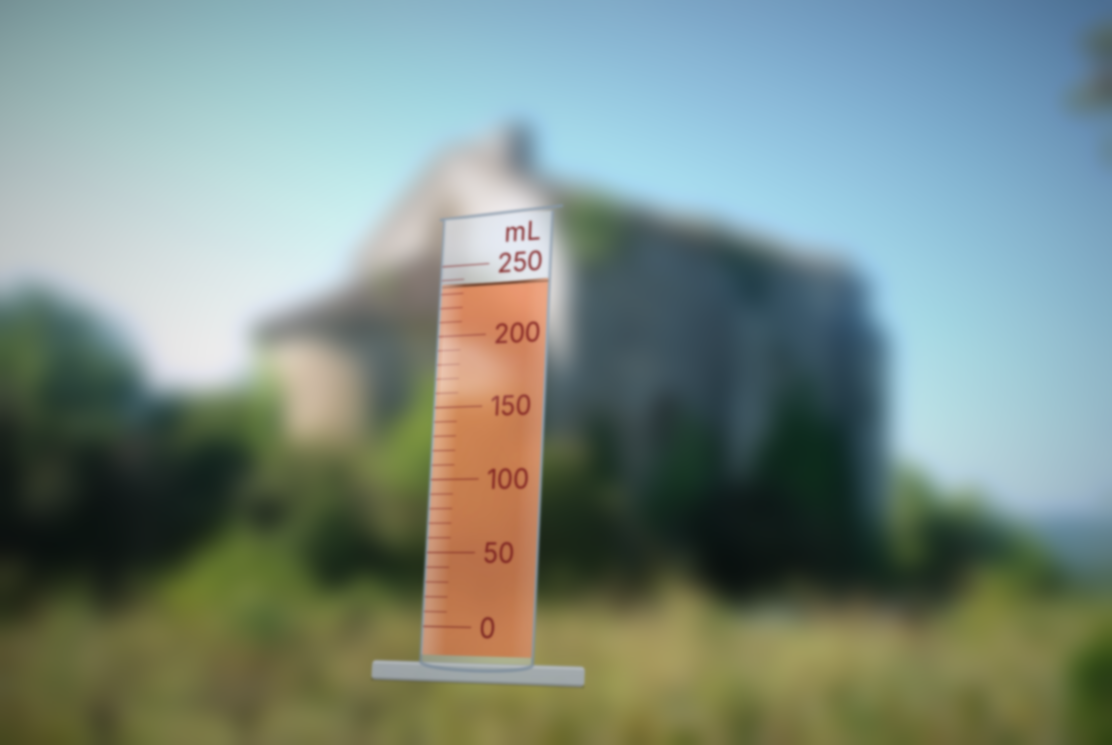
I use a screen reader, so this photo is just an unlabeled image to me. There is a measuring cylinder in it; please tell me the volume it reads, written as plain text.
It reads 235 mL
